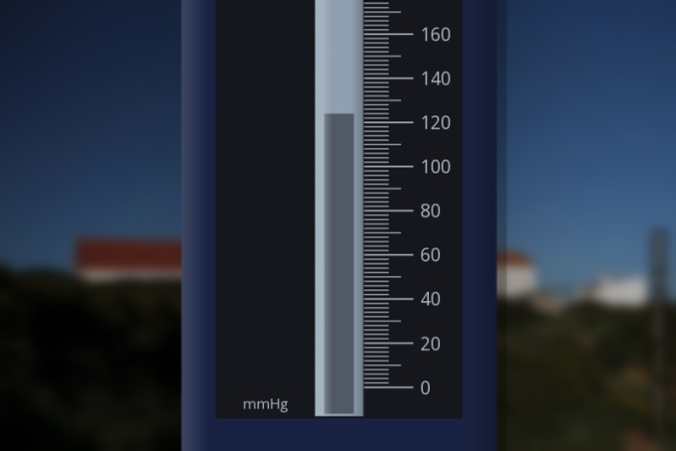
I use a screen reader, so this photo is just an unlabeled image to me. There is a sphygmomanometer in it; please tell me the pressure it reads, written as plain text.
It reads 124 mmHg
